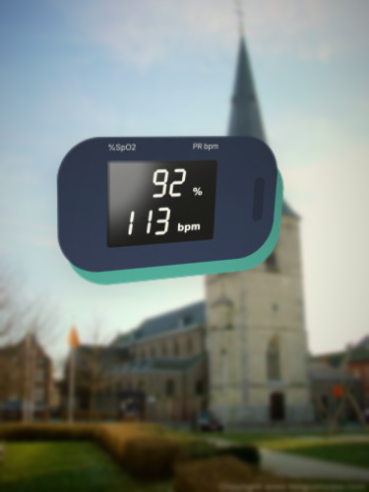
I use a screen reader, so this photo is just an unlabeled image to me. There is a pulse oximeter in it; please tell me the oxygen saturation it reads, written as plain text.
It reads 92 %
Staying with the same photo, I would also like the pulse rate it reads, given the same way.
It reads 113 bpm
